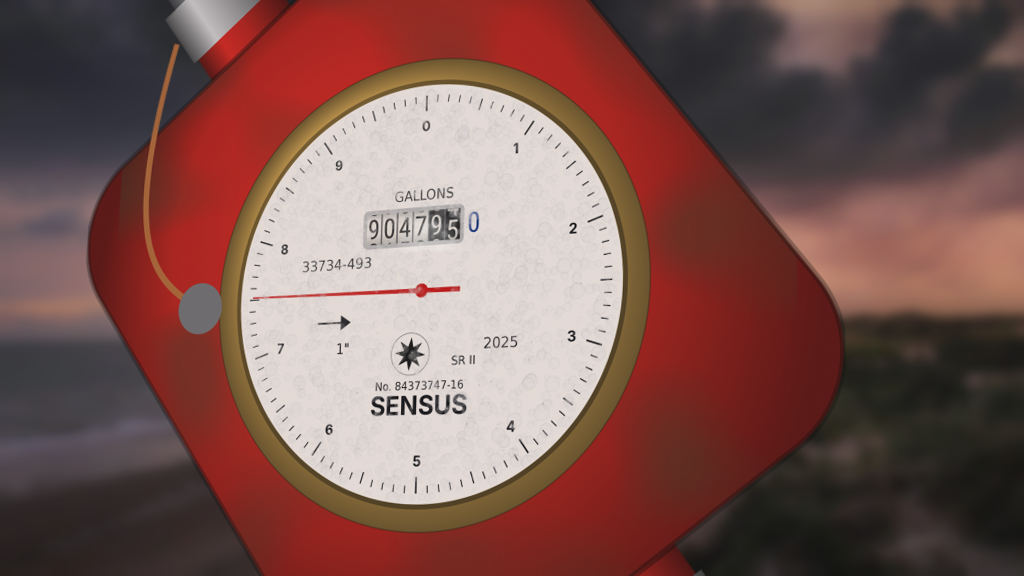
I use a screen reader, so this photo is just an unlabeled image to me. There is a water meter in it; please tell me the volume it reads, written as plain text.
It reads 9047947.5 gal
